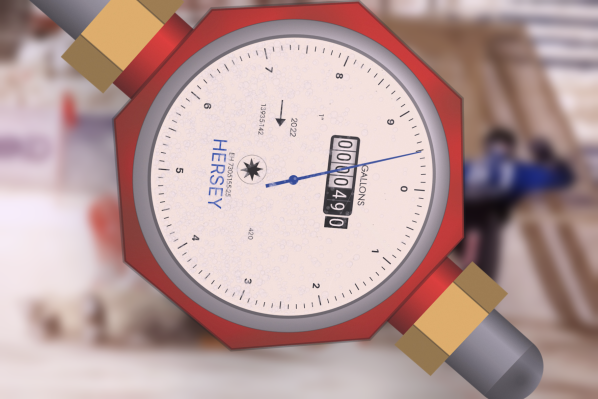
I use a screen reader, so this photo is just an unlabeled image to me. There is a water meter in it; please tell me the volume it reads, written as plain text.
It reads 489.5 gal
